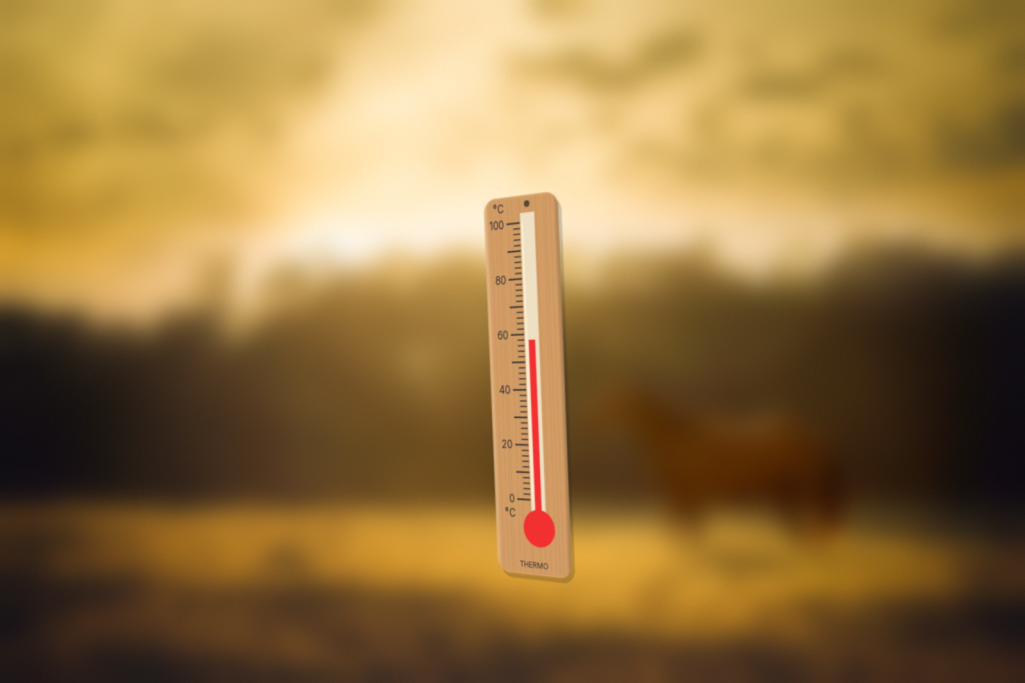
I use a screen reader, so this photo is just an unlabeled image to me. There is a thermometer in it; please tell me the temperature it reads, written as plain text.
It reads 58 °C
